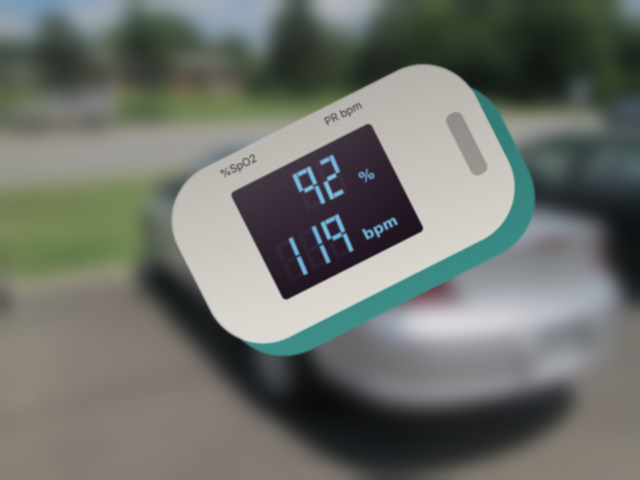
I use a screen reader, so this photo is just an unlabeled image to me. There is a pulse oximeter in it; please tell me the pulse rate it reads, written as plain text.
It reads 119 bpm
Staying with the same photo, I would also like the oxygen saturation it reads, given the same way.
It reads 92 %
